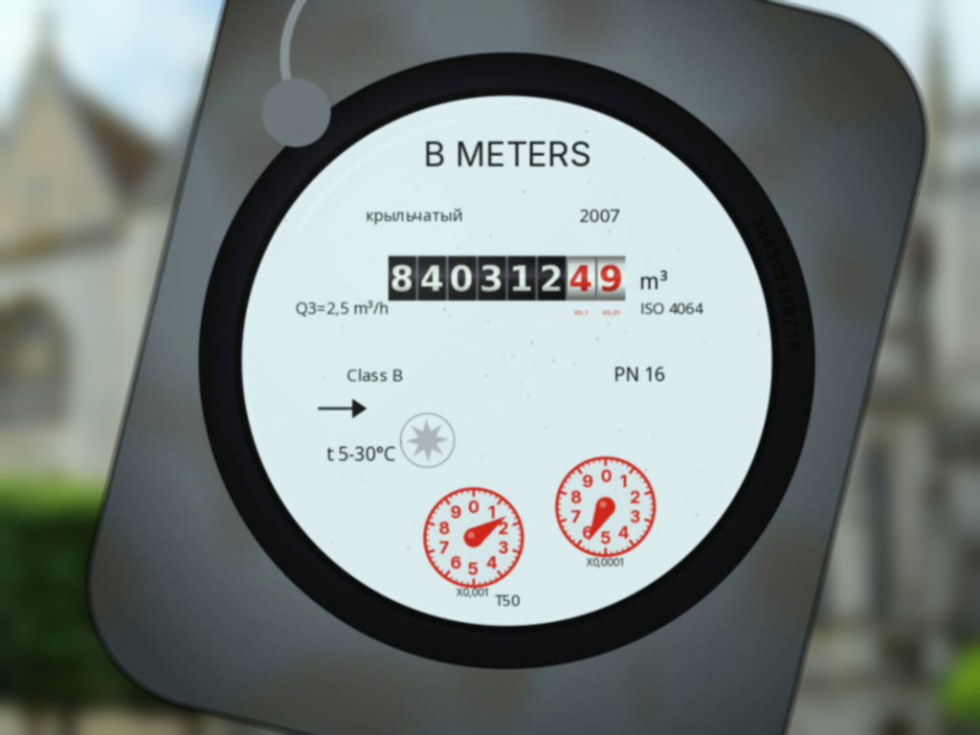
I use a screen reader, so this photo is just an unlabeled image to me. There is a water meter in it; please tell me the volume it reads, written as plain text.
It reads 840312.4915 m³
